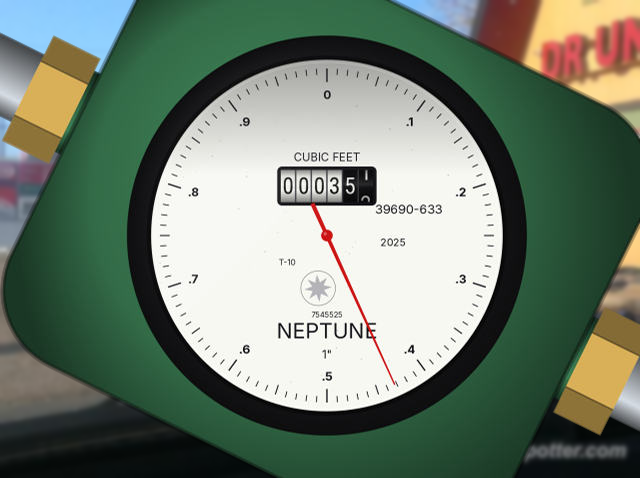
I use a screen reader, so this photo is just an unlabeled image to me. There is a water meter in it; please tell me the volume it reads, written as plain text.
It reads 351.43 ft³
